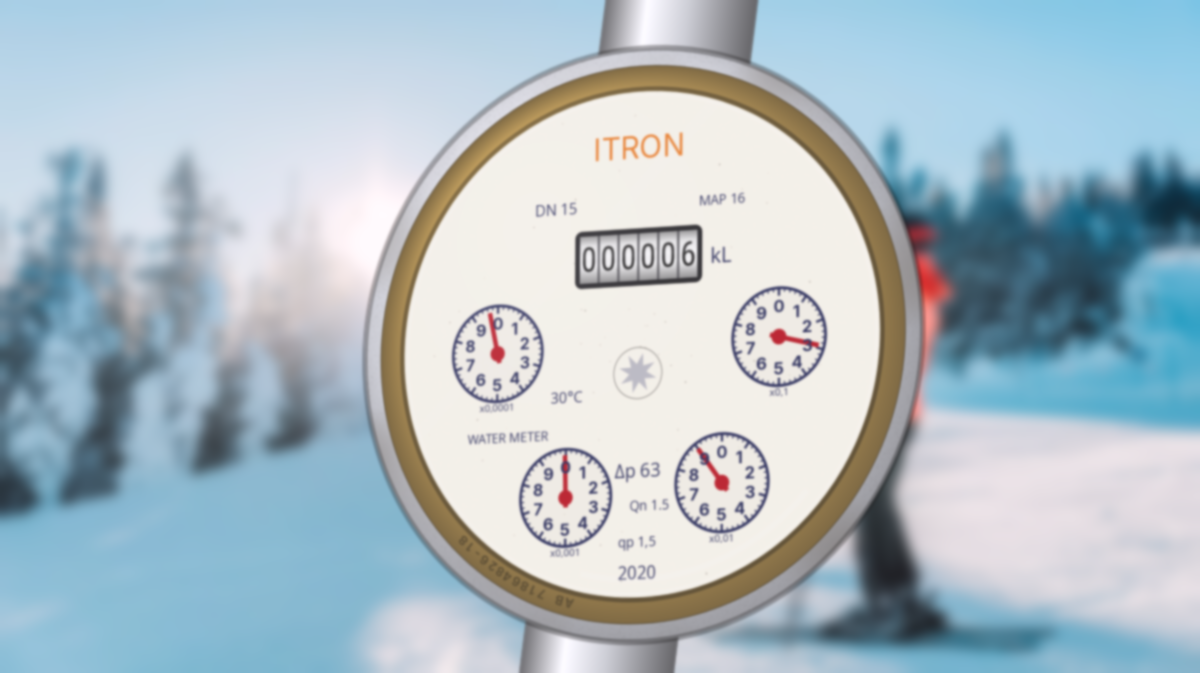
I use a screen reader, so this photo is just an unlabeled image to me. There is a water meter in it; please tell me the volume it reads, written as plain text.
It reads 6.2899 kL
